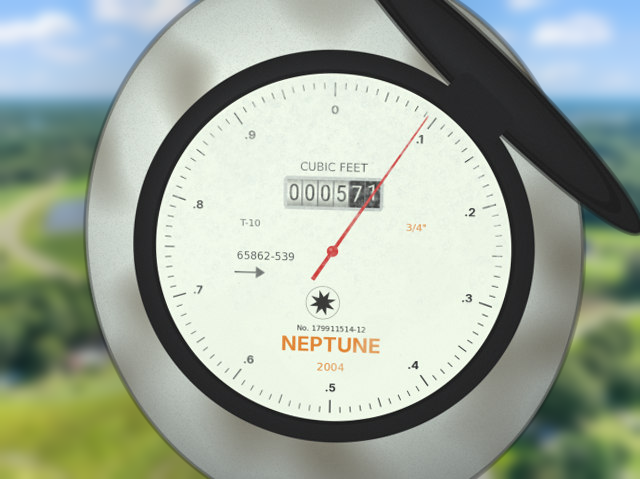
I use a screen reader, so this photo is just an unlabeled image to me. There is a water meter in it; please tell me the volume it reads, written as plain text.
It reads 571.09 ft³
